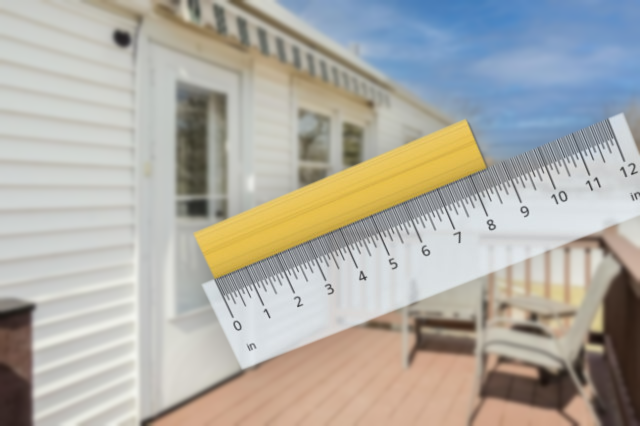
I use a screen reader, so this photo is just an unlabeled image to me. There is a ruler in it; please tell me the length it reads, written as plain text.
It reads 8.5 in
